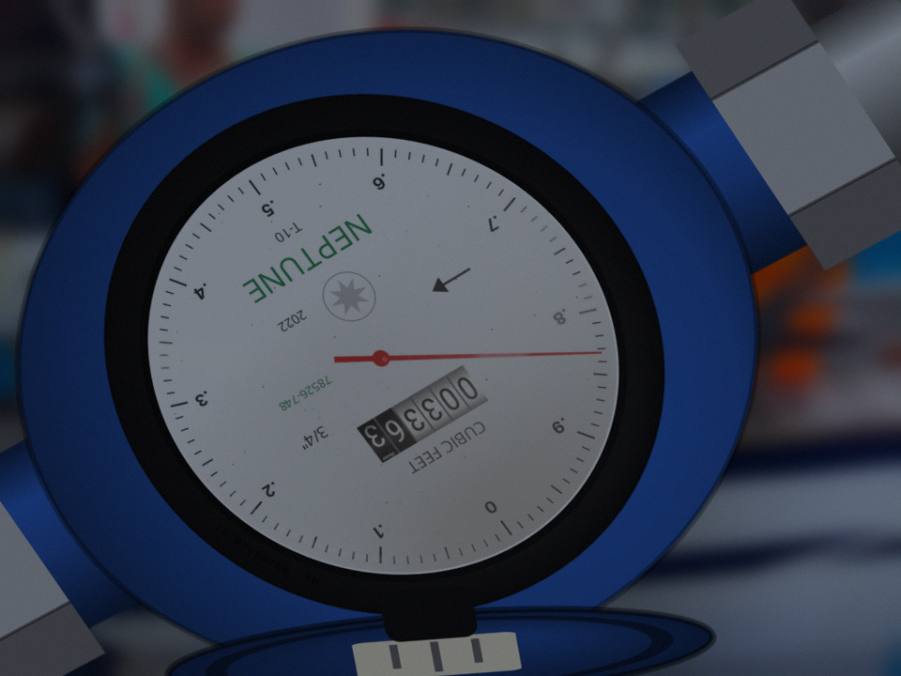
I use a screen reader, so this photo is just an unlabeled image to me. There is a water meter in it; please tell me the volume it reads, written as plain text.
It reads 3362.83 ft³
